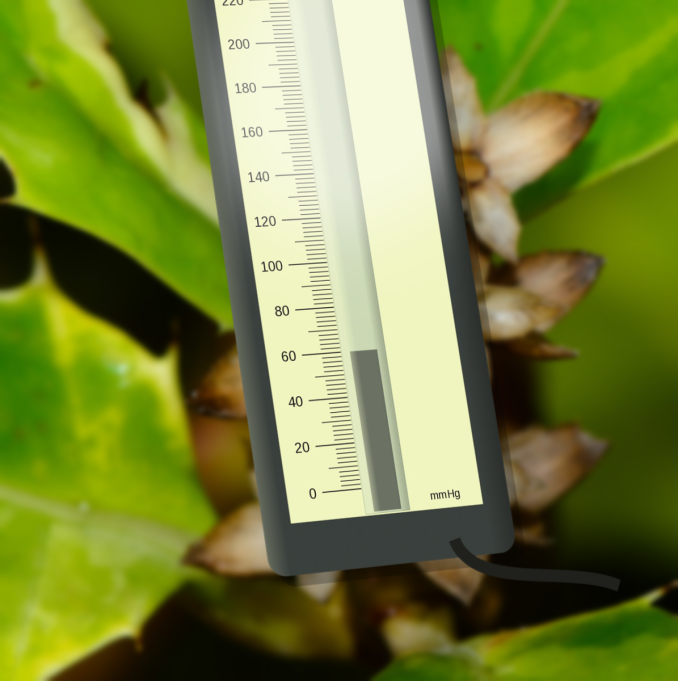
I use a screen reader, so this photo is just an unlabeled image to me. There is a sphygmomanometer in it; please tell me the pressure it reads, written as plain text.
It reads 60 mmHg
